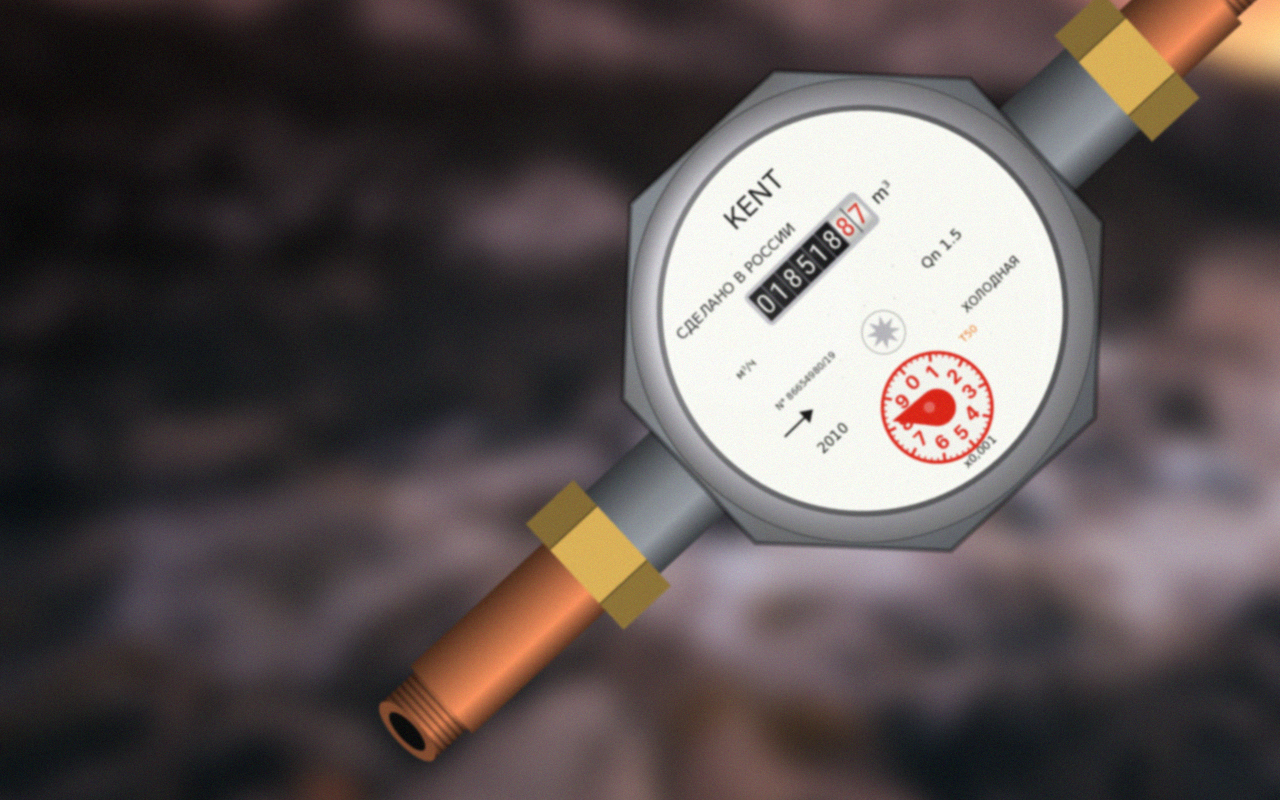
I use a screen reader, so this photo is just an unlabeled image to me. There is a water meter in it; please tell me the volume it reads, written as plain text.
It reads 18518.878 m³
